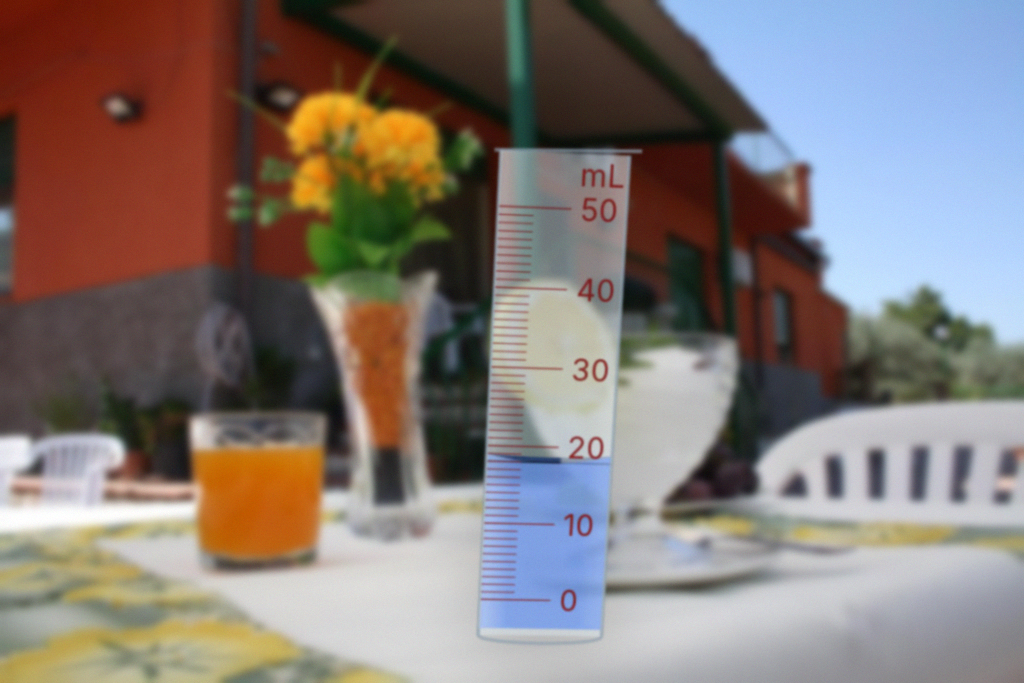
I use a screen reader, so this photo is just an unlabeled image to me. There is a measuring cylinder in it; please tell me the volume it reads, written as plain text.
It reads 18 mL
